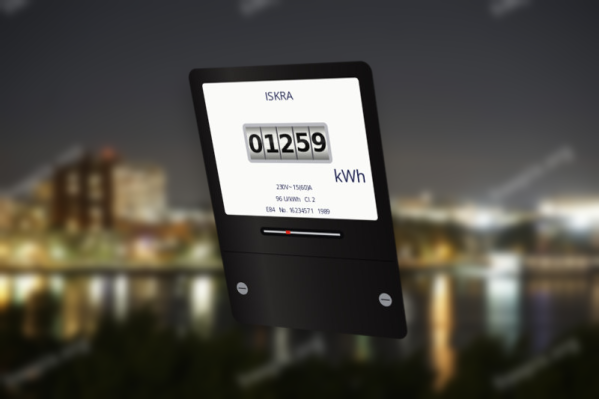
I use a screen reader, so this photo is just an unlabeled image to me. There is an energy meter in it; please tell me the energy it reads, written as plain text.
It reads 1259 kWh
